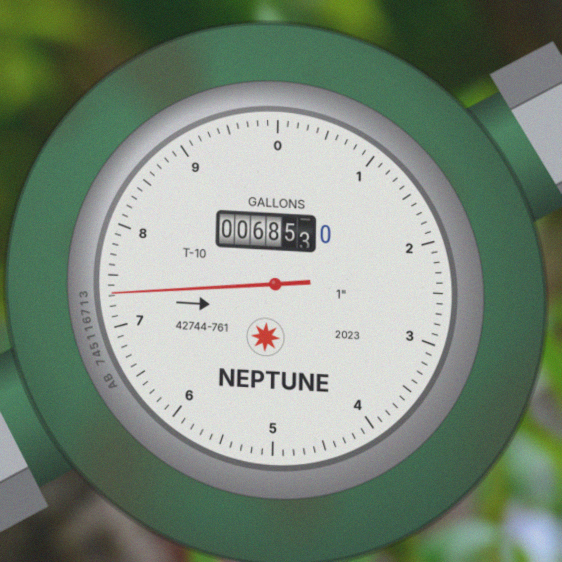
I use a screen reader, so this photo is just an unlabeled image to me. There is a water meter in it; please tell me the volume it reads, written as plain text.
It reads 68527.3 gal
